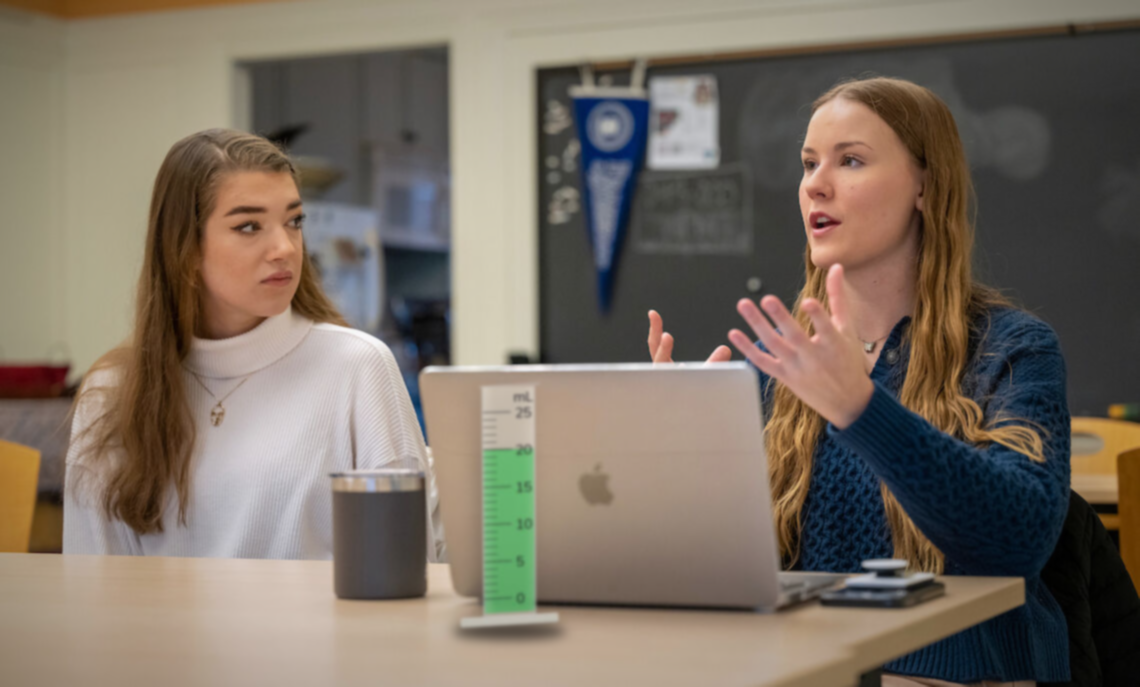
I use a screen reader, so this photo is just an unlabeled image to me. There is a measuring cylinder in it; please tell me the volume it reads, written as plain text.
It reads 20 mL
